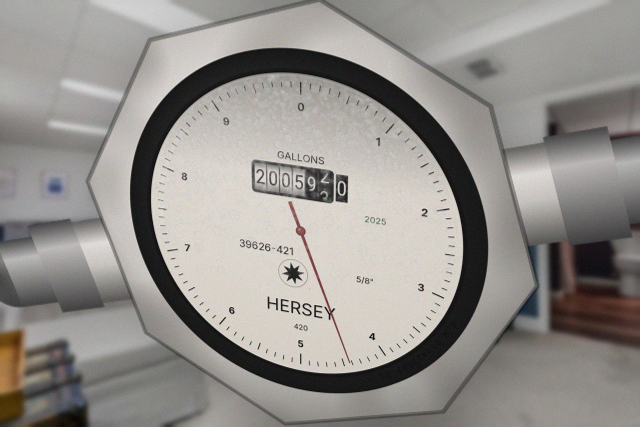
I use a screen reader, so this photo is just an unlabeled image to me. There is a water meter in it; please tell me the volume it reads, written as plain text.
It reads 2005924.4 gal
